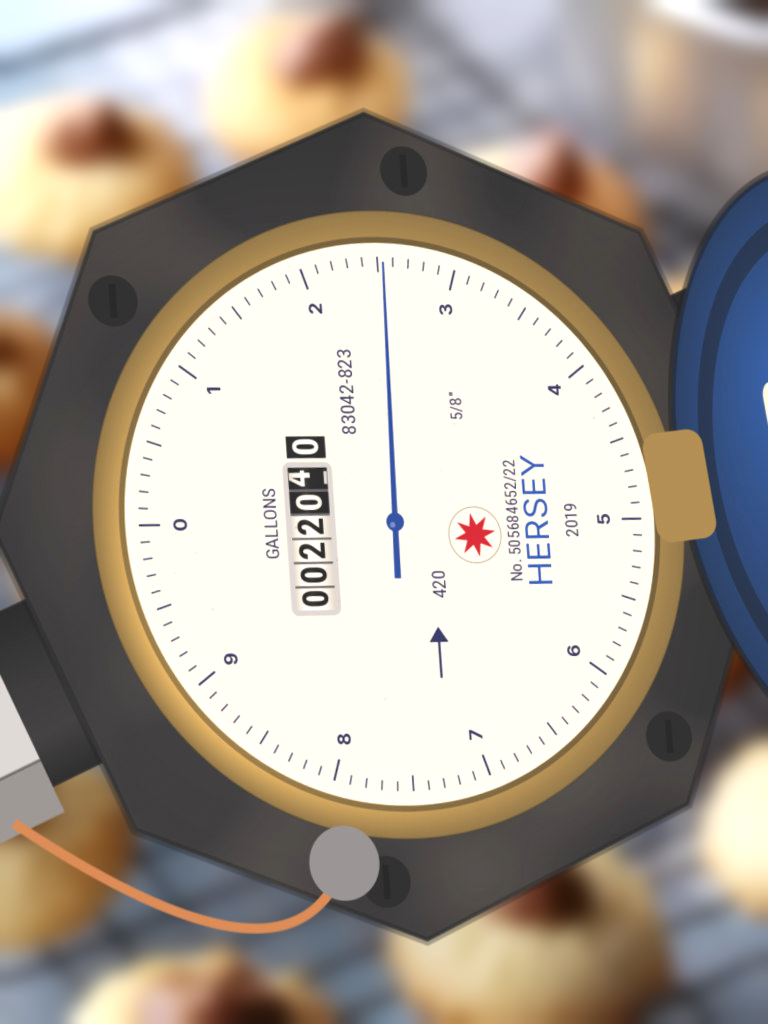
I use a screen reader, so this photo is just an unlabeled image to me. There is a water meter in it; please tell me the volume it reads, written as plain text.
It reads 22042.5 gal
